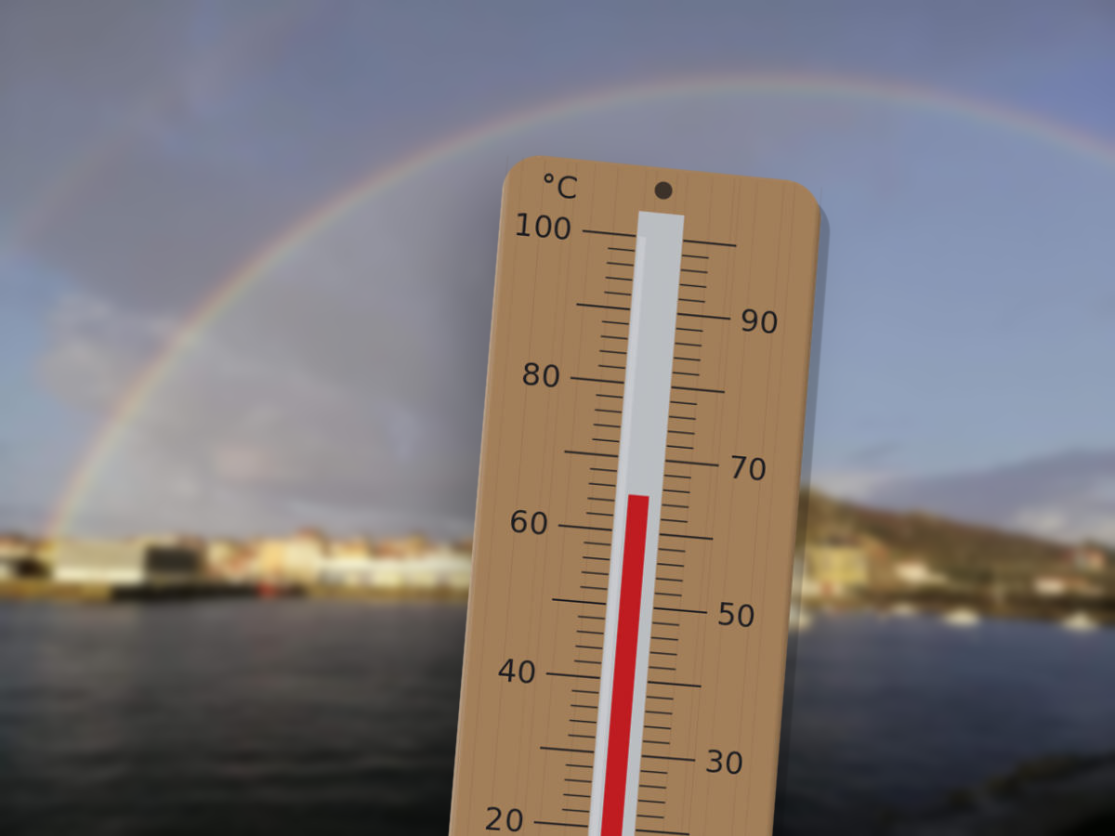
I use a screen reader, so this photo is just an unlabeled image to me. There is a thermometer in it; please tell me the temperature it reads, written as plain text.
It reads 65 °C
